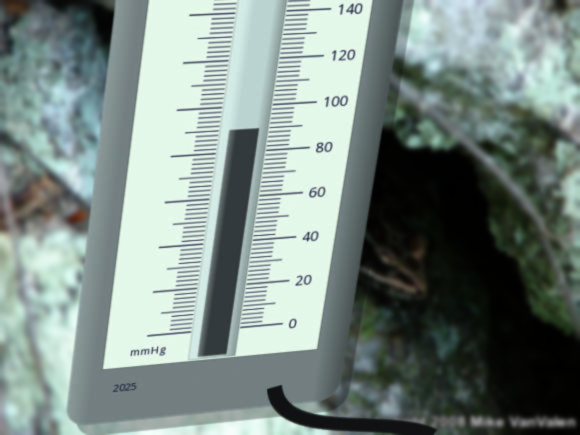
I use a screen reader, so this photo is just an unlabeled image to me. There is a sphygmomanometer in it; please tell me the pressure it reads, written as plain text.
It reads 90 mmHg
